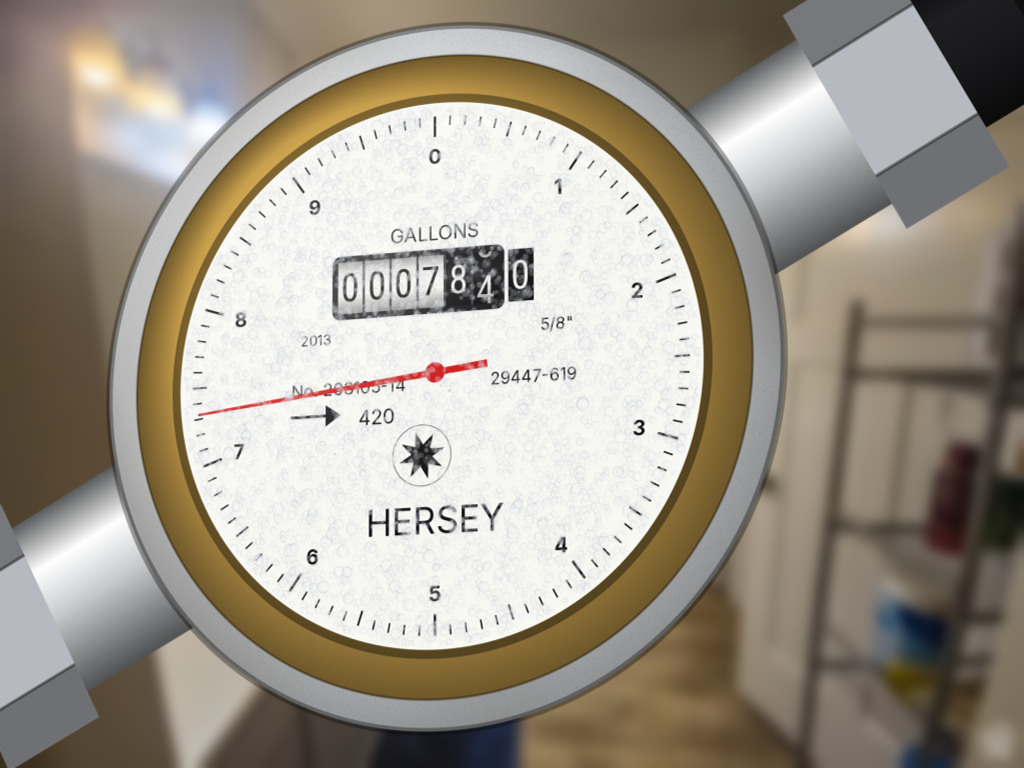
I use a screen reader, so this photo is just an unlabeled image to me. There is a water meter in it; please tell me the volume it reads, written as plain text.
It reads 7837.3 gal
